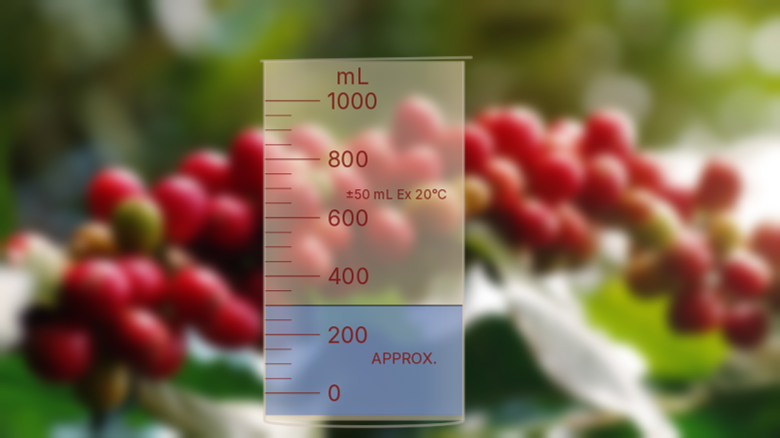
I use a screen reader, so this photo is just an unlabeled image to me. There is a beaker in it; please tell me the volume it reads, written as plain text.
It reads 300 mL
